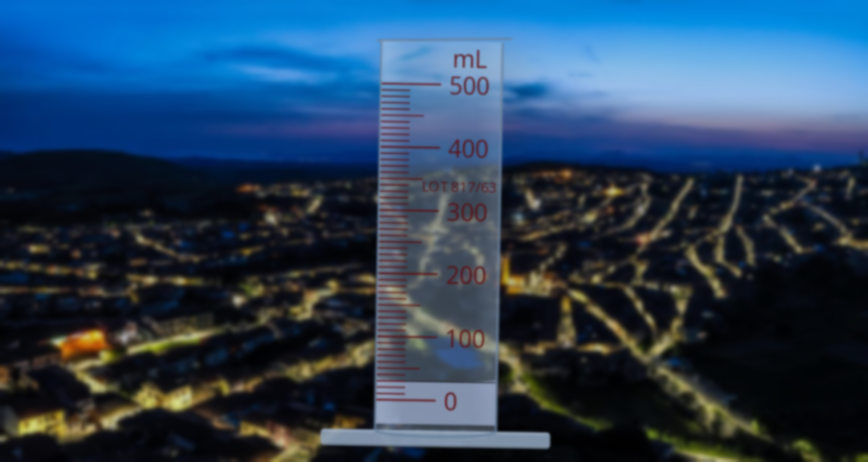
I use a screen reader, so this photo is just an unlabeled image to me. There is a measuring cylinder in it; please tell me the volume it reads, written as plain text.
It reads 30 mL
